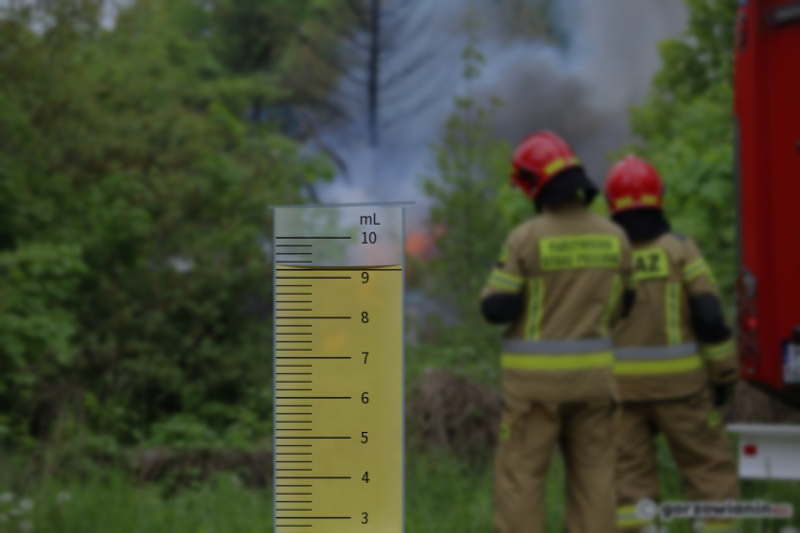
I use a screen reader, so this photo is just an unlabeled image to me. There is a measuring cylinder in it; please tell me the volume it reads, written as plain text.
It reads 9.2 mL
